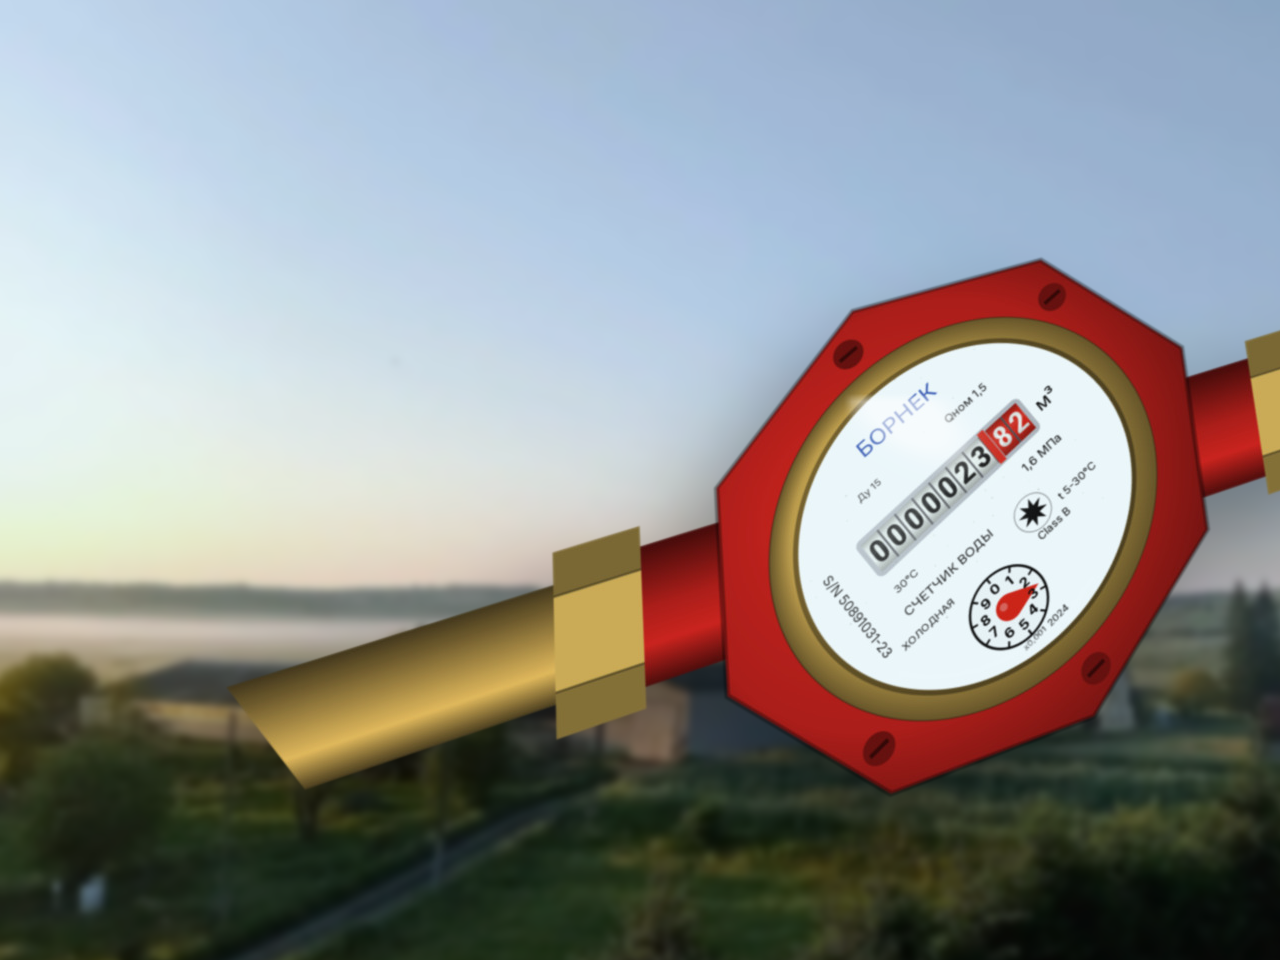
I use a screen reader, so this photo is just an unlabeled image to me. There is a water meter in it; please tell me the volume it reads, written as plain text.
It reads 23.822 m³
